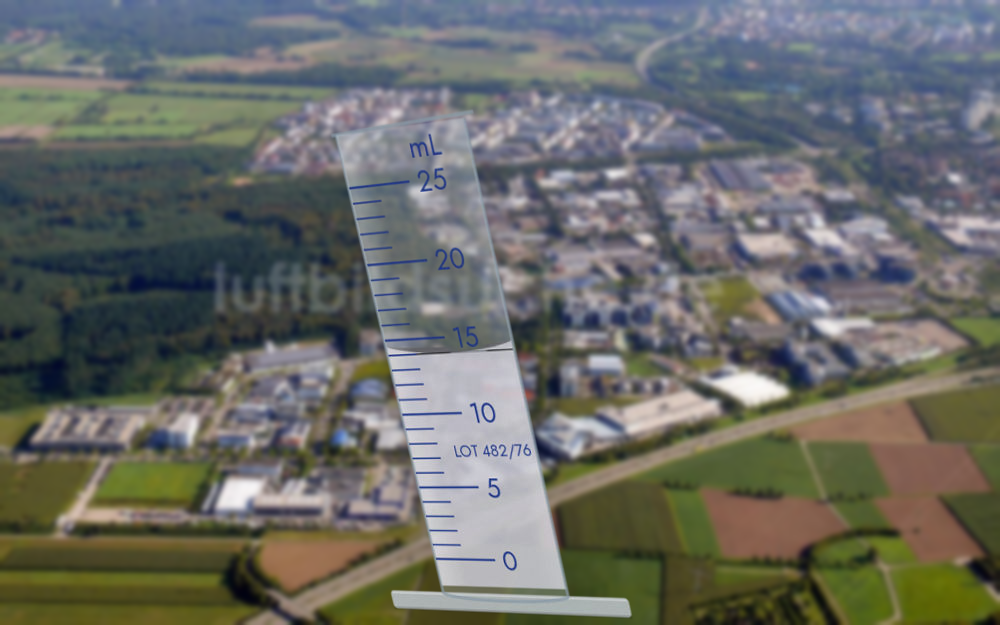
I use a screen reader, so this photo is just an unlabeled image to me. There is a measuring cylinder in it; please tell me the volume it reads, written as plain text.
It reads 14 mL
